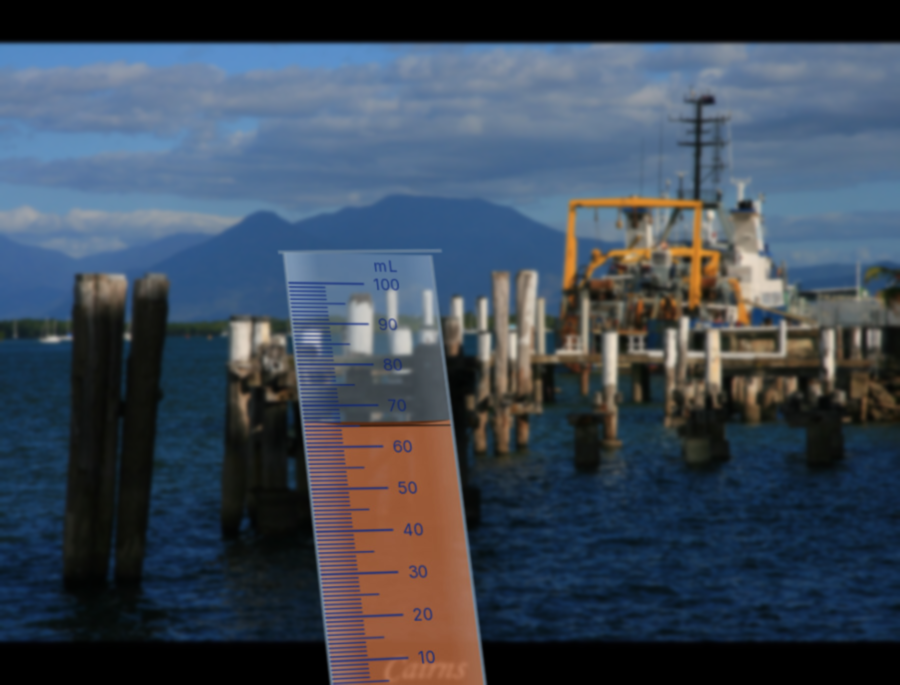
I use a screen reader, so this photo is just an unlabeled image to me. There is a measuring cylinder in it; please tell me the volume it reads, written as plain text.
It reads 65 mL
